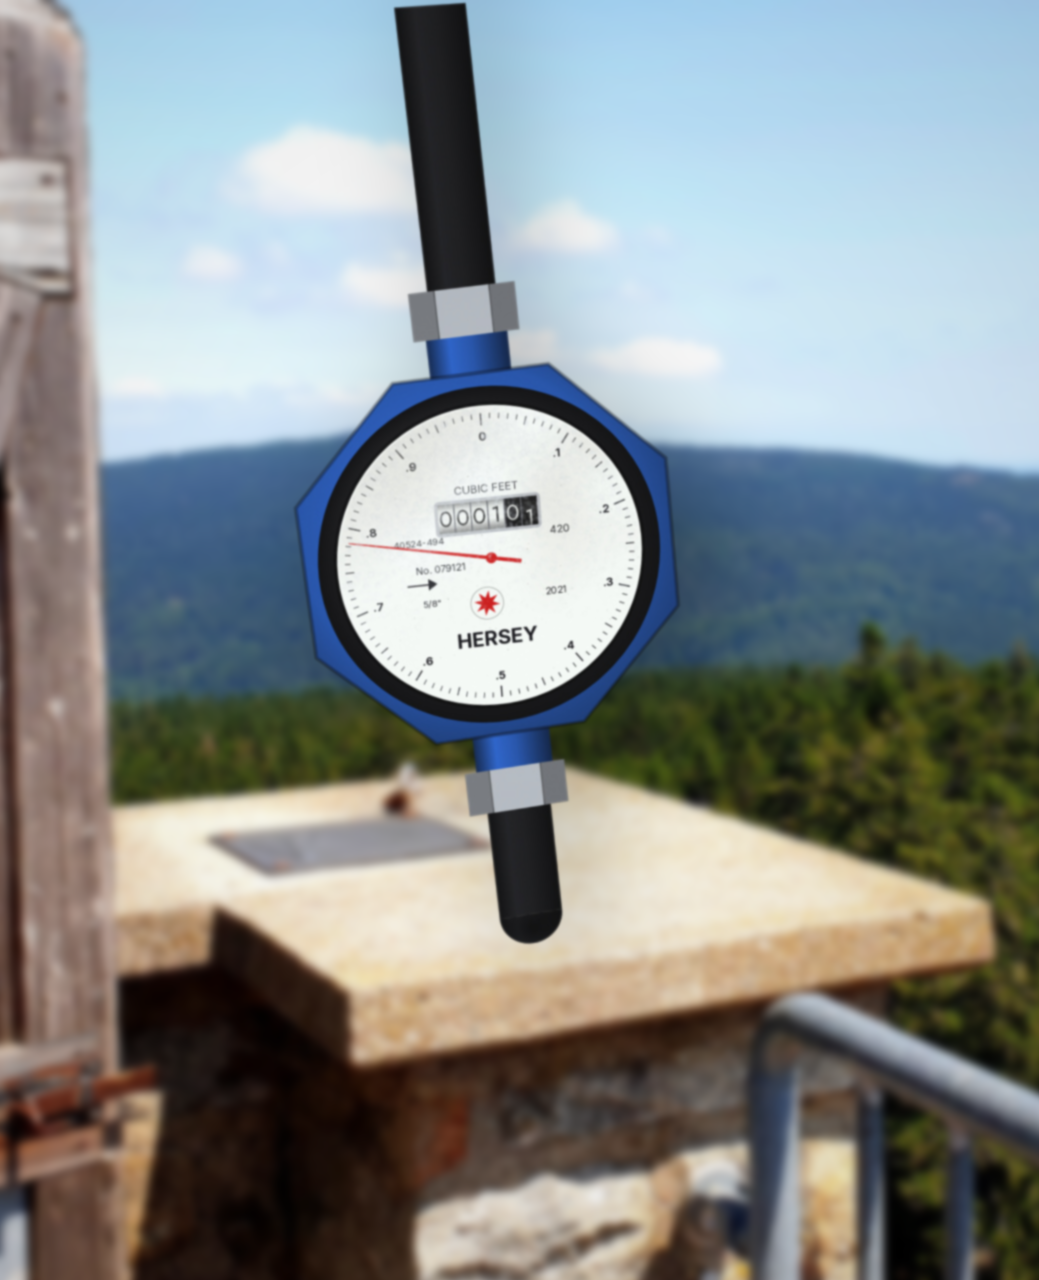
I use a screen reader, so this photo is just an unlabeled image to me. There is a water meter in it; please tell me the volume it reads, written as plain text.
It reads 100.78 ft³
